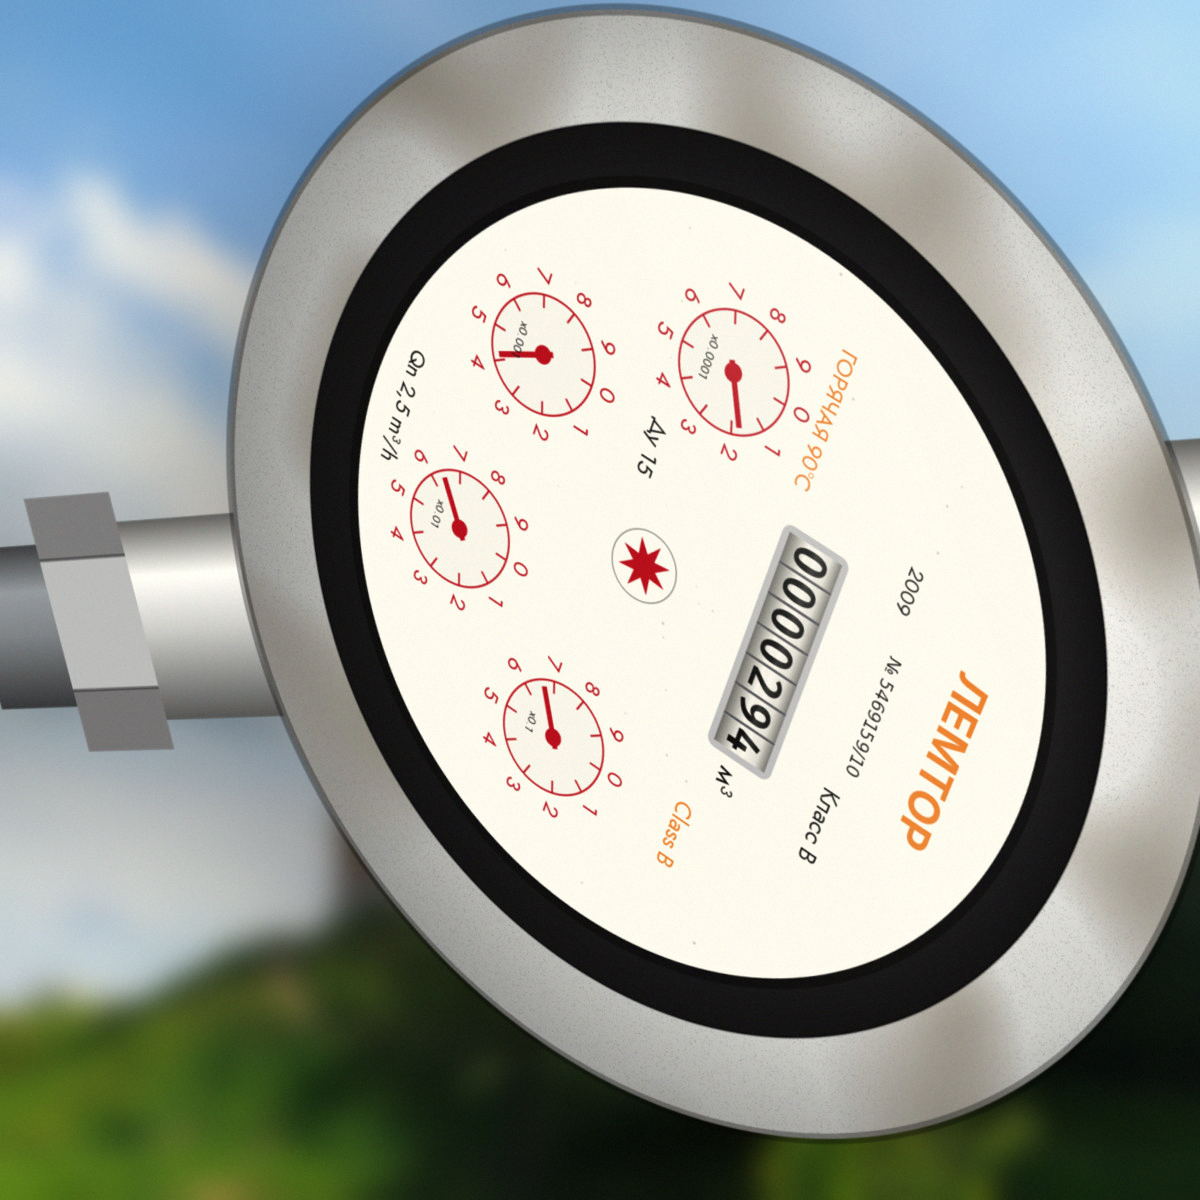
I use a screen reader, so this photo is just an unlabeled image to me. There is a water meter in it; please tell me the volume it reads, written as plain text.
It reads 294.6641 m³
